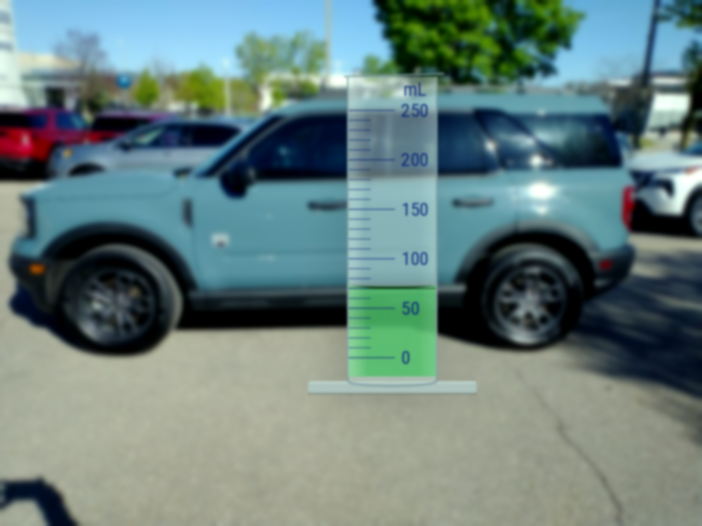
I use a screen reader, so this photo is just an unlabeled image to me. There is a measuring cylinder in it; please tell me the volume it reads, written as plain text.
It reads 70 mL
